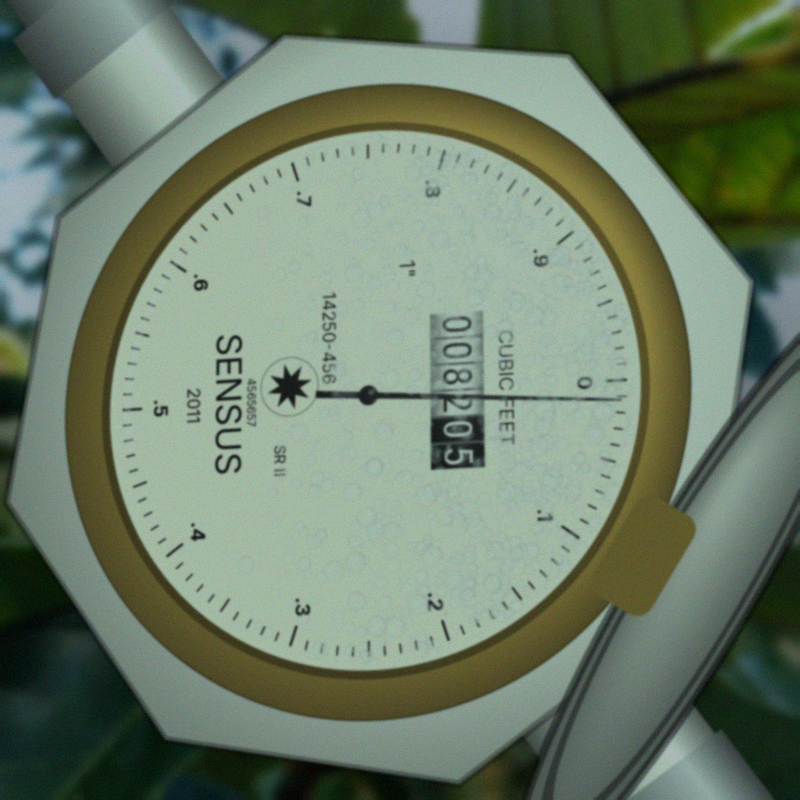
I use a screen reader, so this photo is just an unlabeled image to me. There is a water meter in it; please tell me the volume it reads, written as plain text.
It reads 8205.01 ft³
